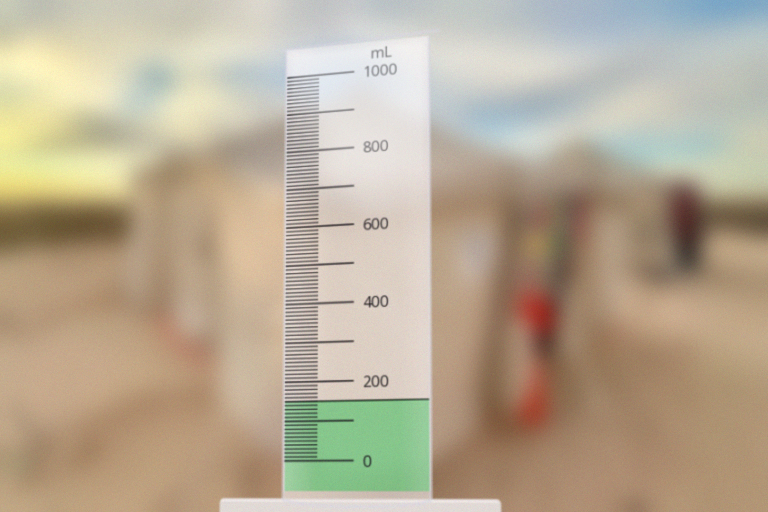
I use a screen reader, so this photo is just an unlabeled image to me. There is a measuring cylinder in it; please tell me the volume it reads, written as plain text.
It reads 150 mL
